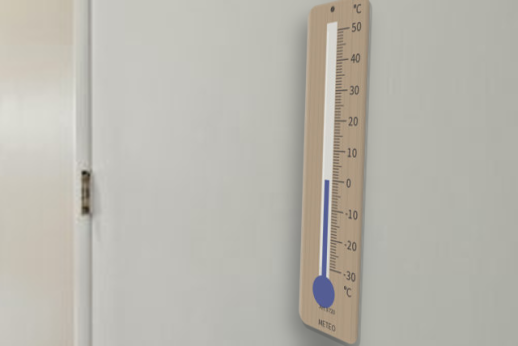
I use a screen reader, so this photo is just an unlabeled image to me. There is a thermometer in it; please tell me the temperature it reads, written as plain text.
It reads 0 °C
